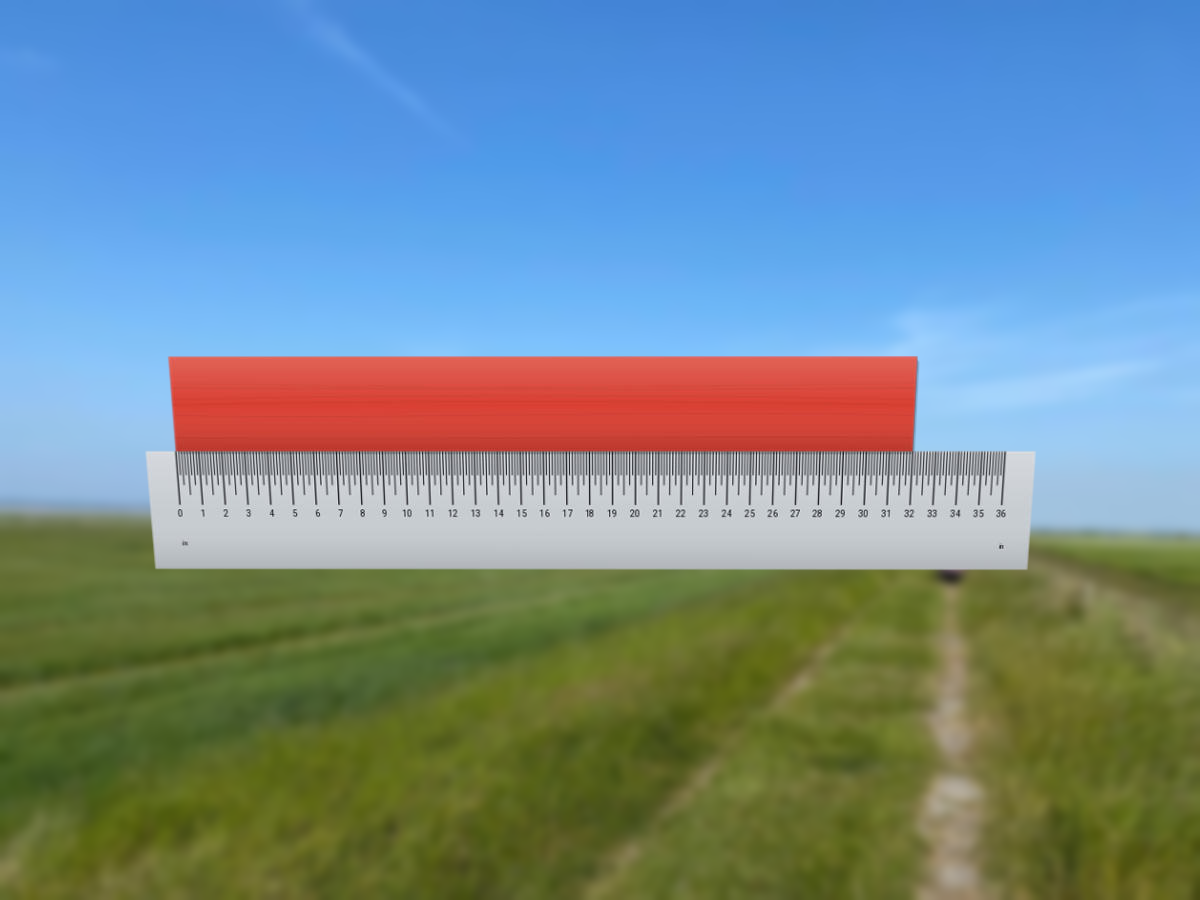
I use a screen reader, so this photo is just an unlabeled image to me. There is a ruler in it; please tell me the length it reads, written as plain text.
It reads 32 in
